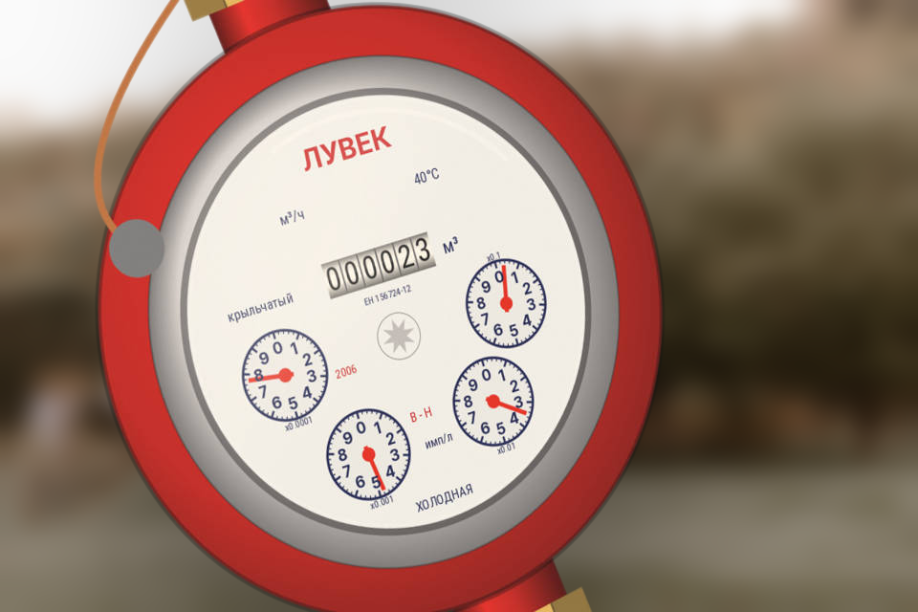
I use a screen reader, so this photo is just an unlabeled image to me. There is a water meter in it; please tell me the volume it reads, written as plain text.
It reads 23.0347 m³
